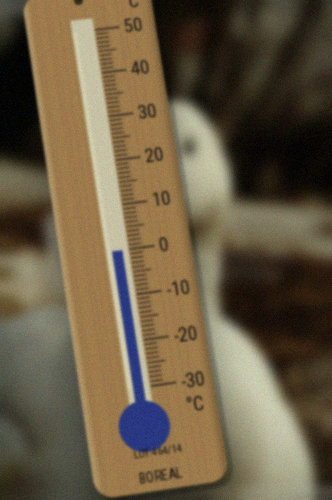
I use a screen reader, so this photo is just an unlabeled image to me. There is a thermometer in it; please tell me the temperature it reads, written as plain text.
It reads 0 °C
